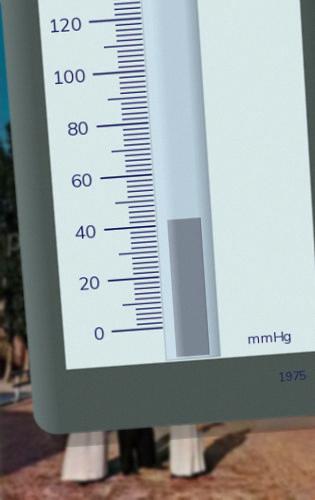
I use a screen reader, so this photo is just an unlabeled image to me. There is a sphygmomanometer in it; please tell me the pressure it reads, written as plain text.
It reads 42 mmHg
